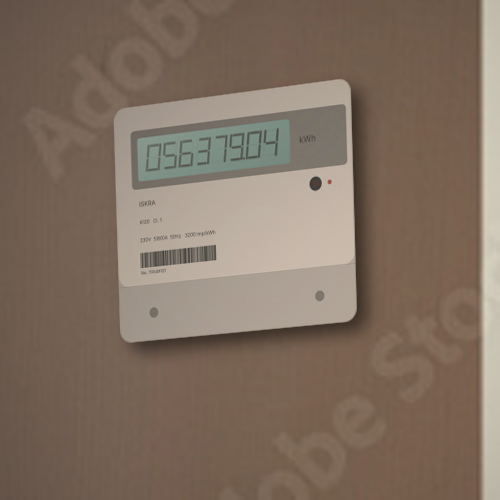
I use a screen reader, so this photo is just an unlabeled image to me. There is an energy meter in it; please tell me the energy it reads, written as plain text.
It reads 56379.04 kWh
